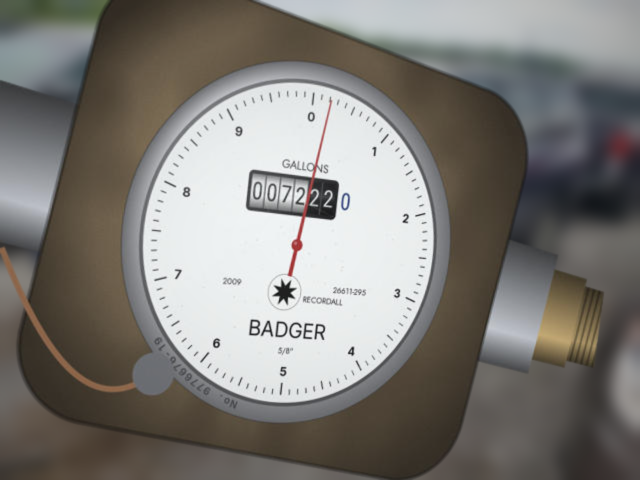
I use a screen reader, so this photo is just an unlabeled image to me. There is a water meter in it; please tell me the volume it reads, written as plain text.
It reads 72220.2 gal
